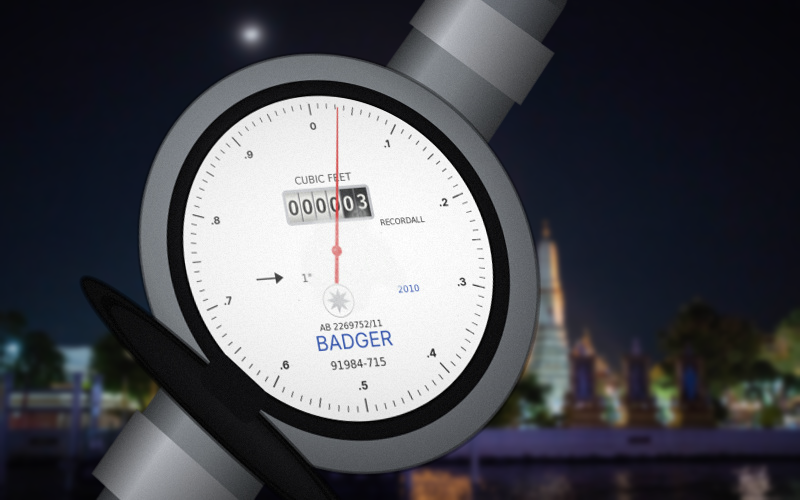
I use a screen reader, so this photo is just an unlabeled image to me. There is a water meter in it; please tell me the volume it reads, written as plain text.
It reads 3.03 ft³
